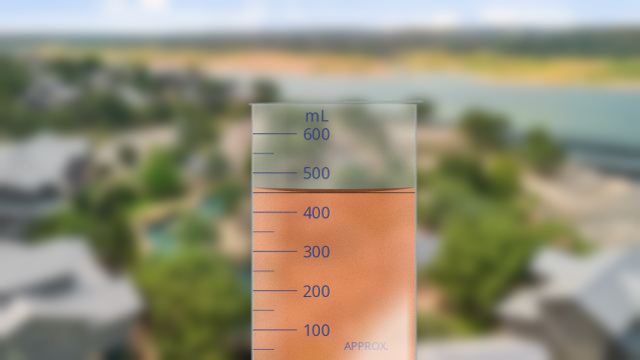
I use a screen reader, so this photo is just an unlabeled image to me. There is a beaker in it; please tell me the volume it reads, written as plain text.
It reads 450 mL
